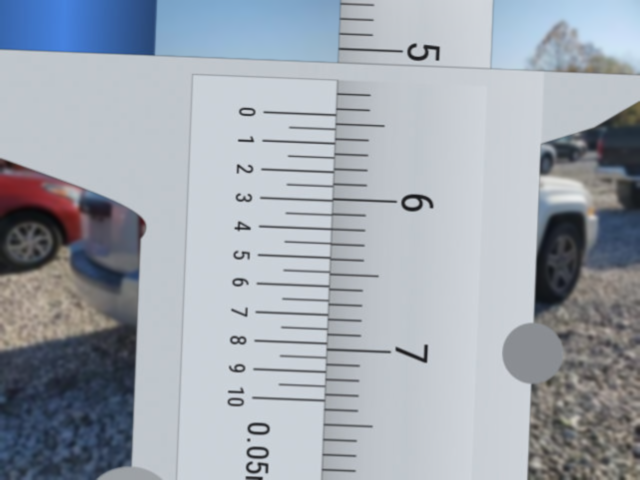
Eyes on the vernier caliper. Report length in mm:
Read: 54.4 mm
